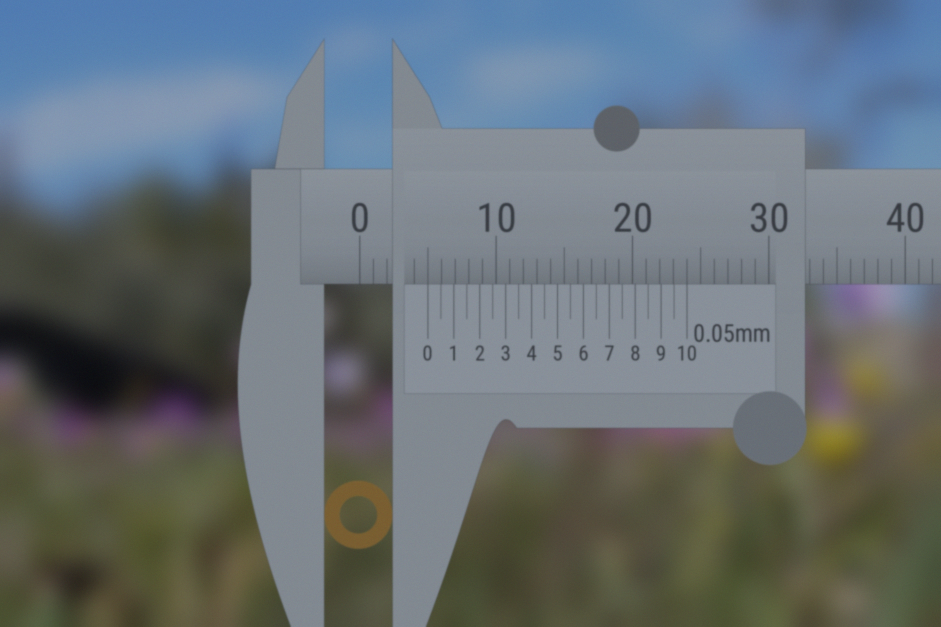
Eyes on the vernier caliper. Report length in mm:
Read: 5.0 mm
